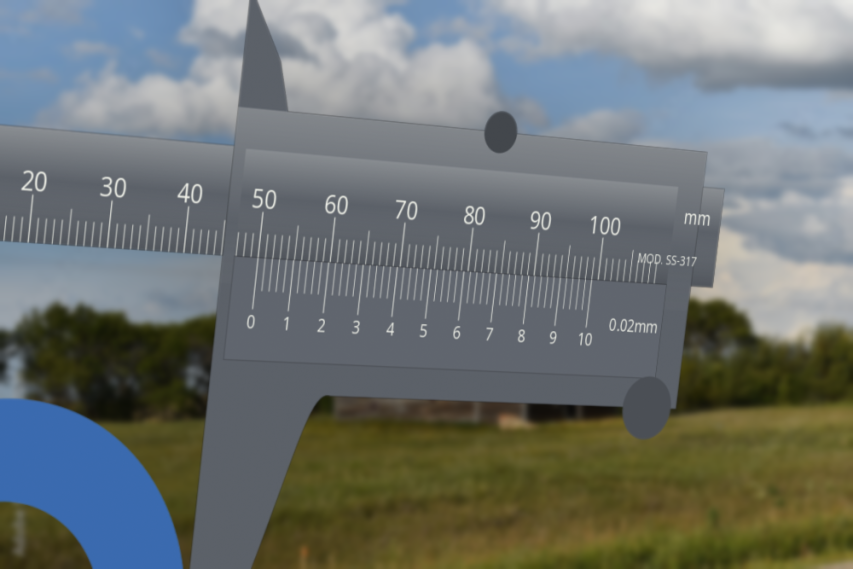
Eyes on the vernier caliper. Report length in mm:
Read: 50.0 mm
